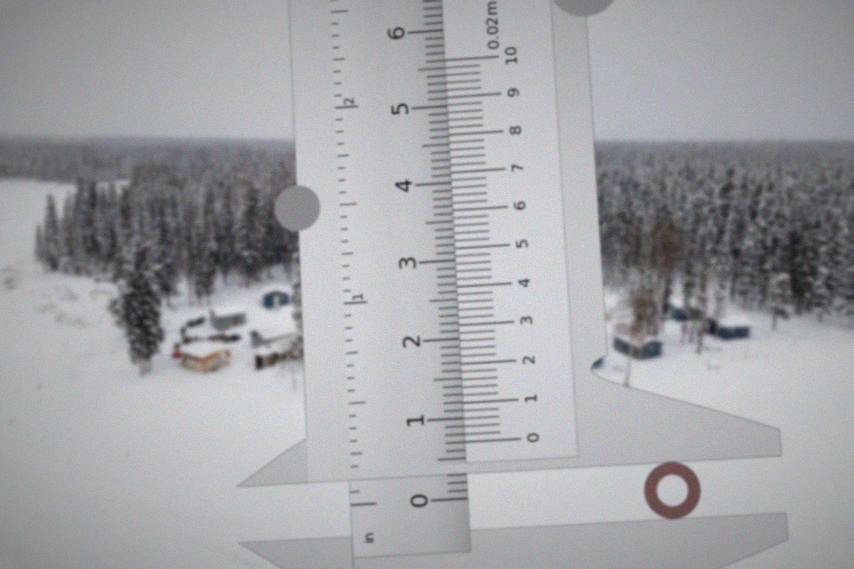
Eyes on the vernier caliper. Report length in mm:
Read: 7.0 mm
